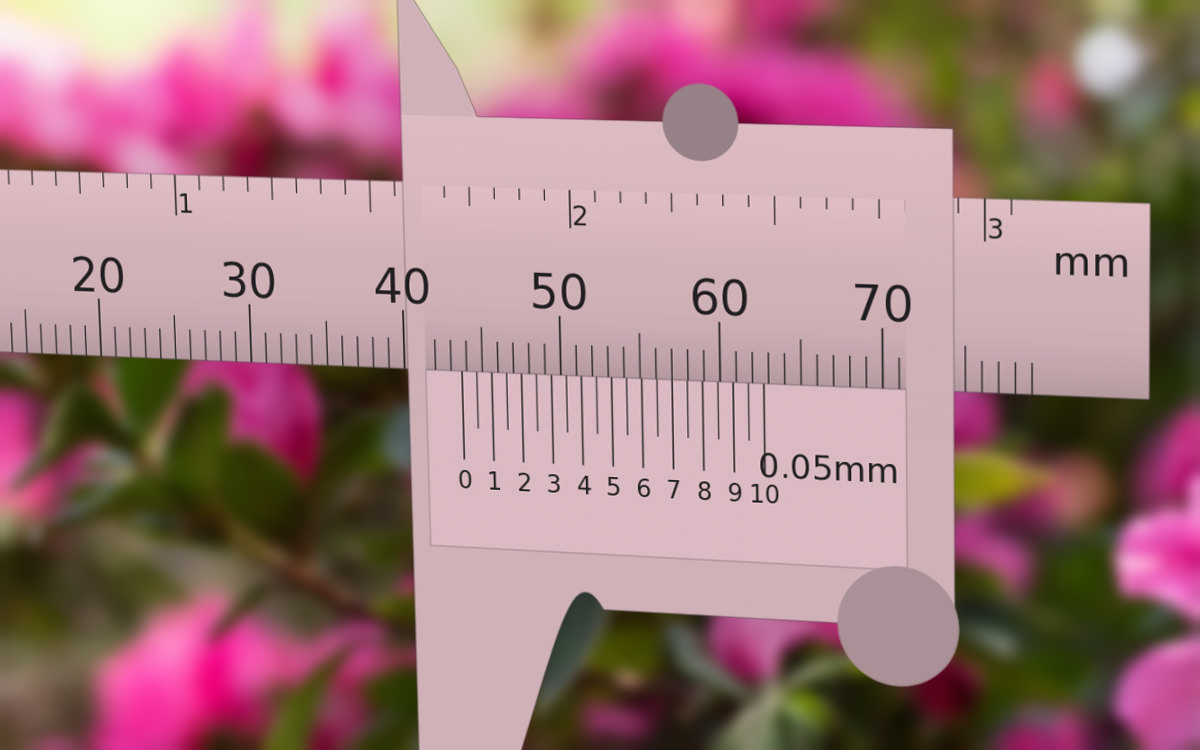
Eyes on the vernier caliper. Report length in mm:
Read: 43.7 mm
